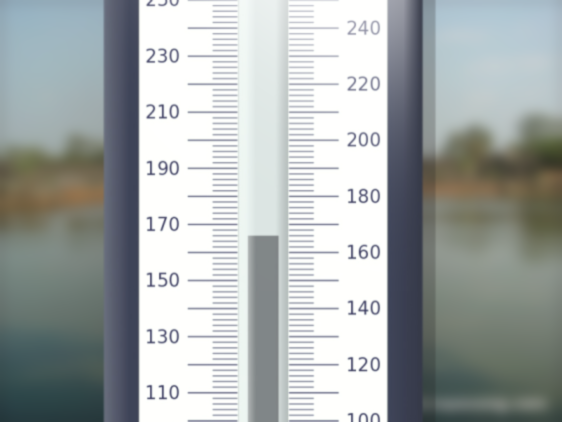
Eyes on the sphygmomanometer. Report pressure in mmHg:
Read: 166 mmHg
